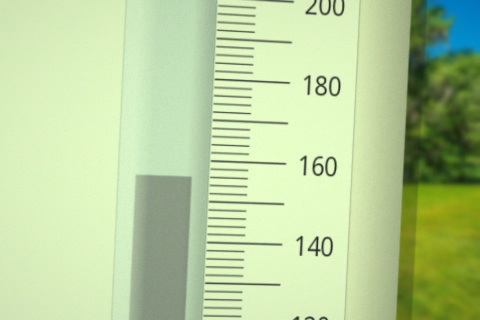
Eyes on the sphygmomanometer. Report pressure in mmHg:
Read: 156 mmHg
